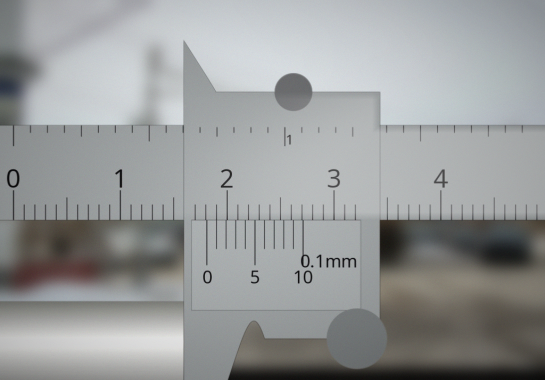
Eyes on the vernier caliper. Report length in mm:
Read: 18.1 mm
